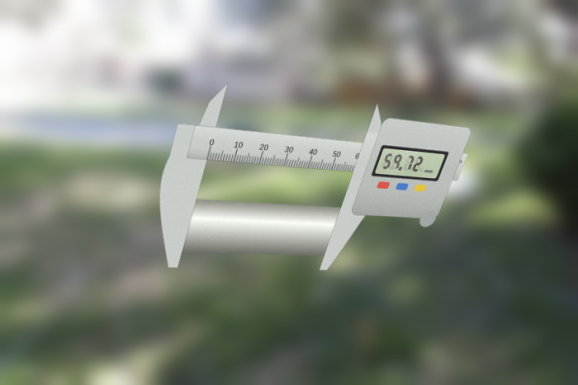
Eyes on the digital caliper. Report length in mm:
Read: 59.72 mm
